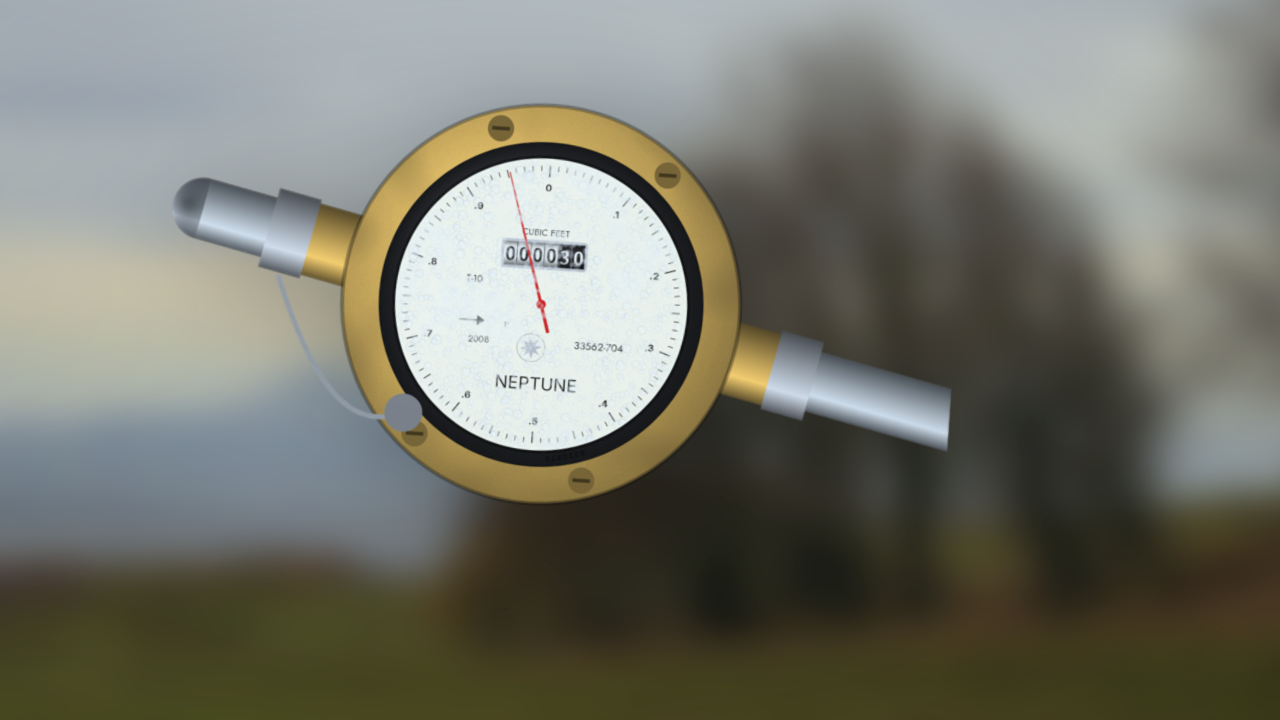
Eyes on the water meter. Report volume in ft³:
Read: 29.95 ft³
